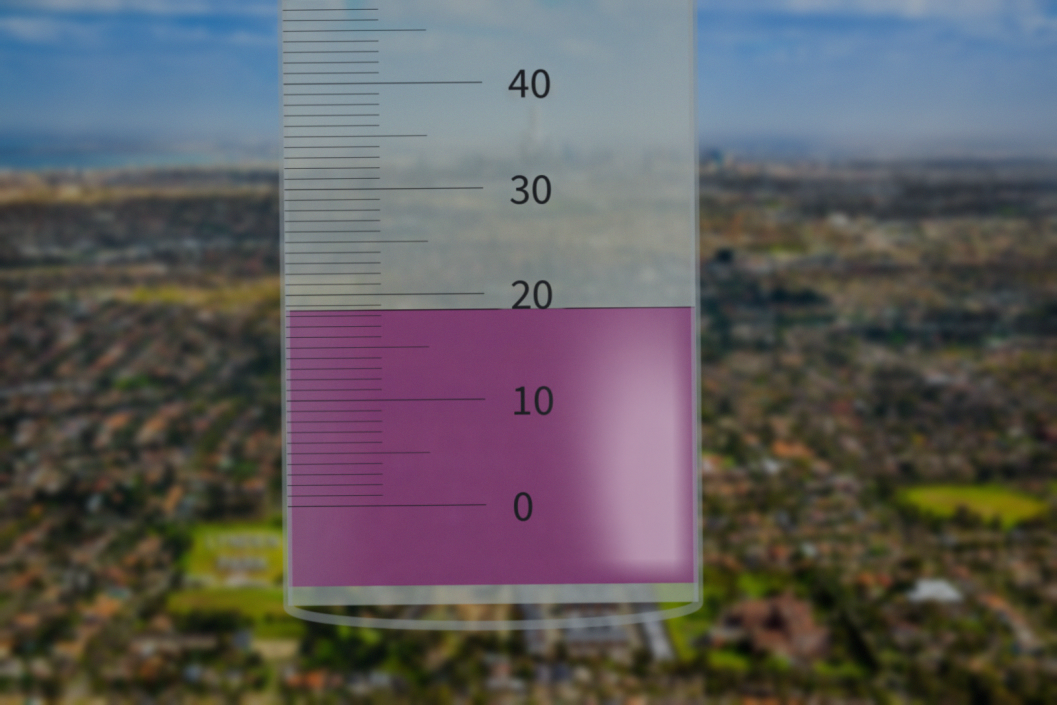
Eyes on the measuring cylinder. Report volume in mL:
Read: 18.5 mL
